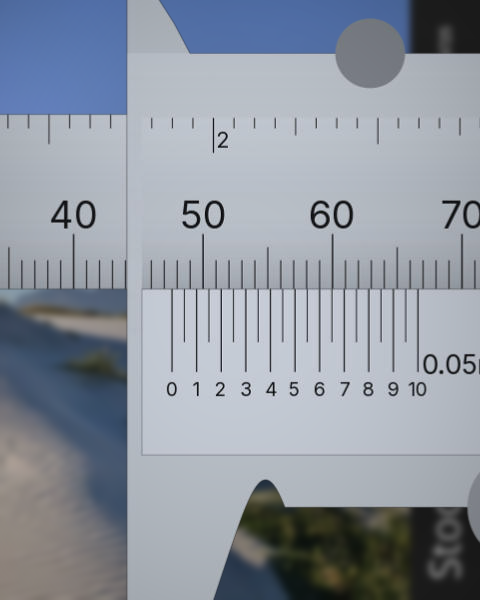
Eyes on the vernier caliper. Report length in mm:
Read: 47.6 mm
